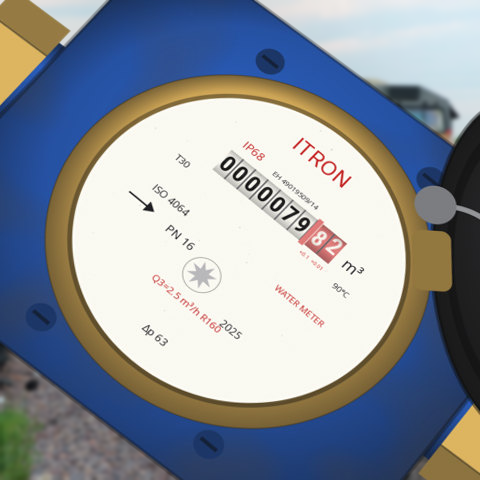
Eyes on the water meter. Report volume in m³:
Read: 79.82 m³
